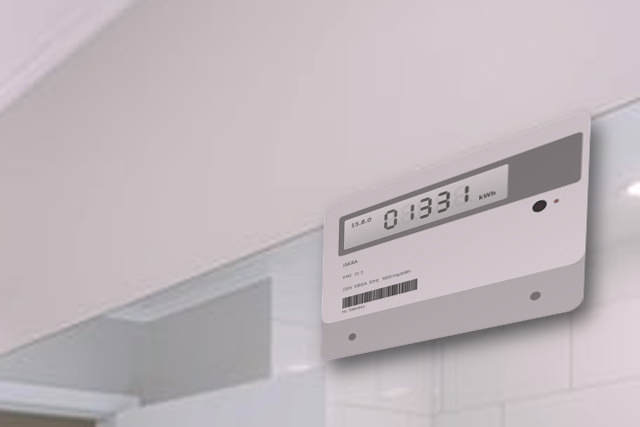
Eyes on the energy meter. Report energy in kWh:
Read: 1331 kWh
